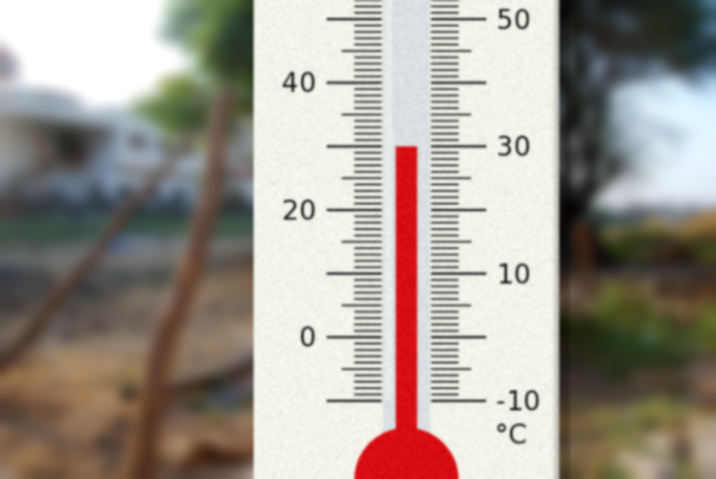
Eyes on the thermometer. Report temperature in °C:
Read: 30 °C
